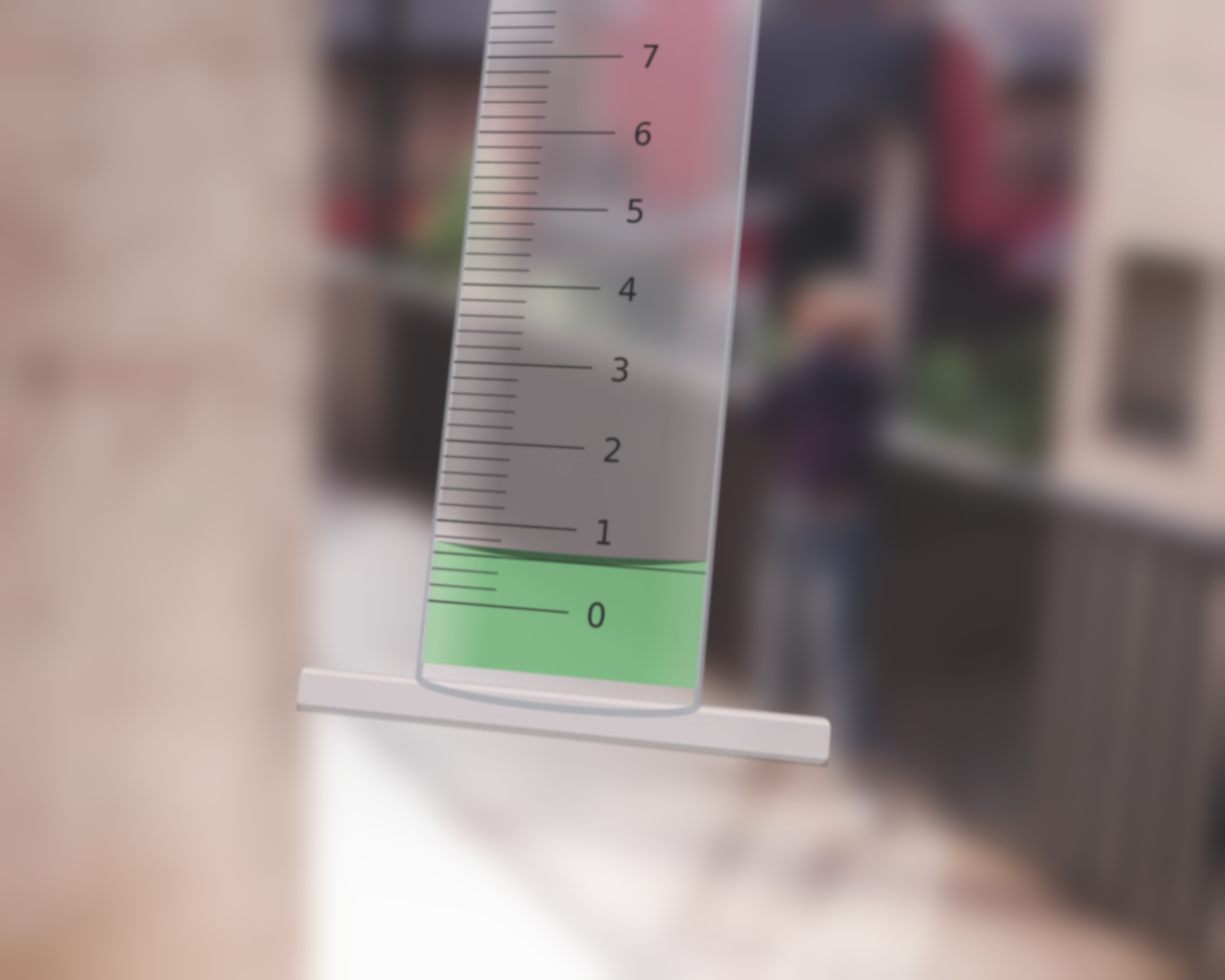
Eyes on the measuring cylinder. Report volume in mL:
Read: 0.6 mL
